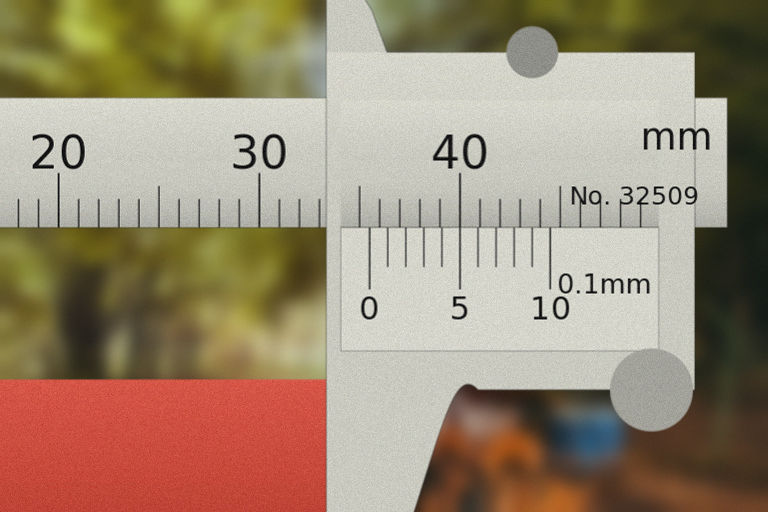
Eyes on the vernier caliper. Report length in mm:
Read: 35.5 mm
